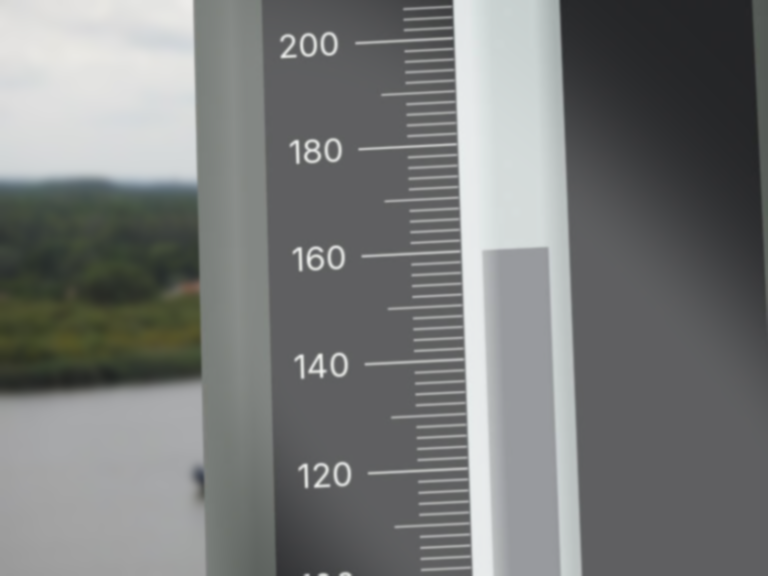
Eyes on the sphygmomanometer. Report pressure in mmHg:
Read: 160 mmHg
